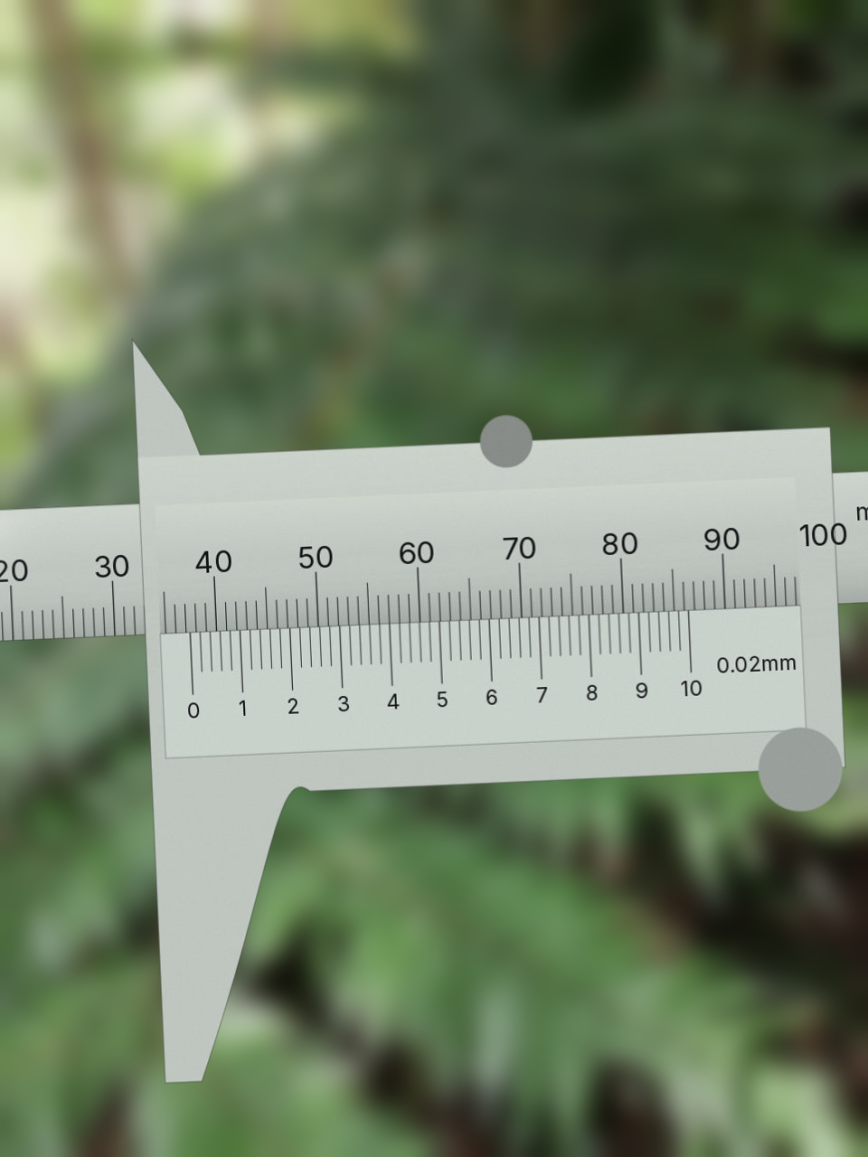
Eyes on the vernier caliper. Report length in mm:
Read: 37.4 mm
